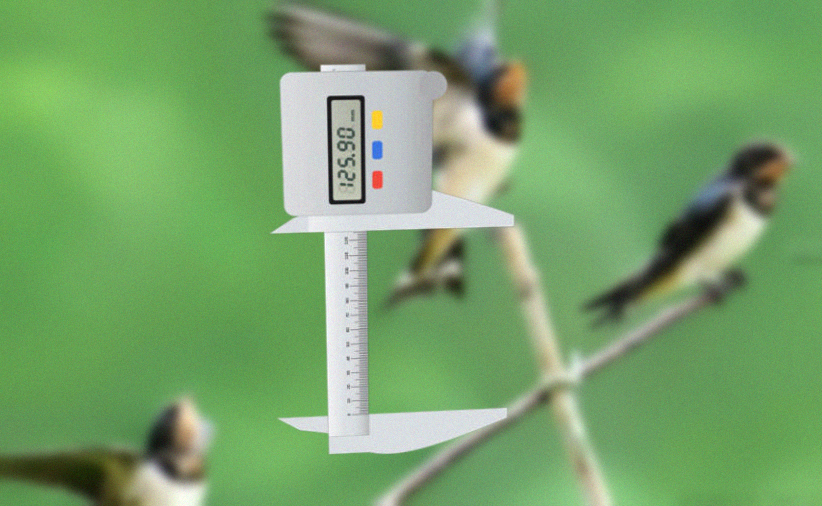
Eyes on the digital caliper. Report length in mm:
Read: 125.90 mm
